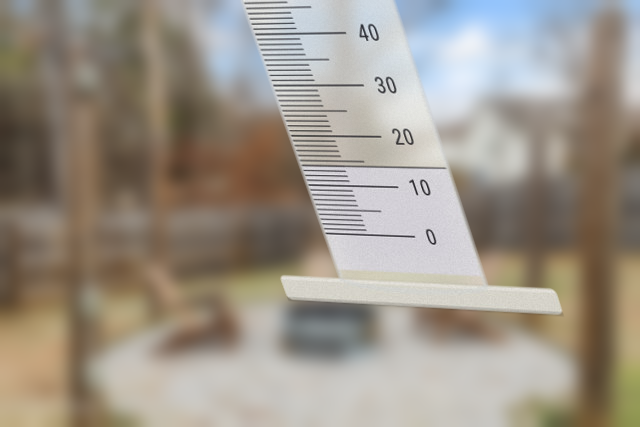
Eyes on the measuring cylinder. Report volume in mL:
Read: 14 mL
